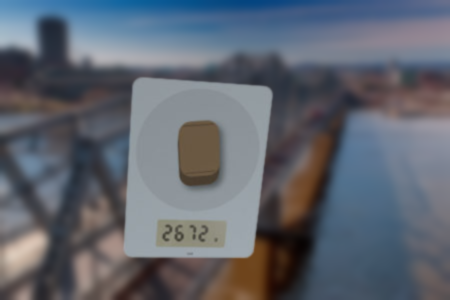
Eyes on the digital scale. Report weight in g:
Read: 2672 g
